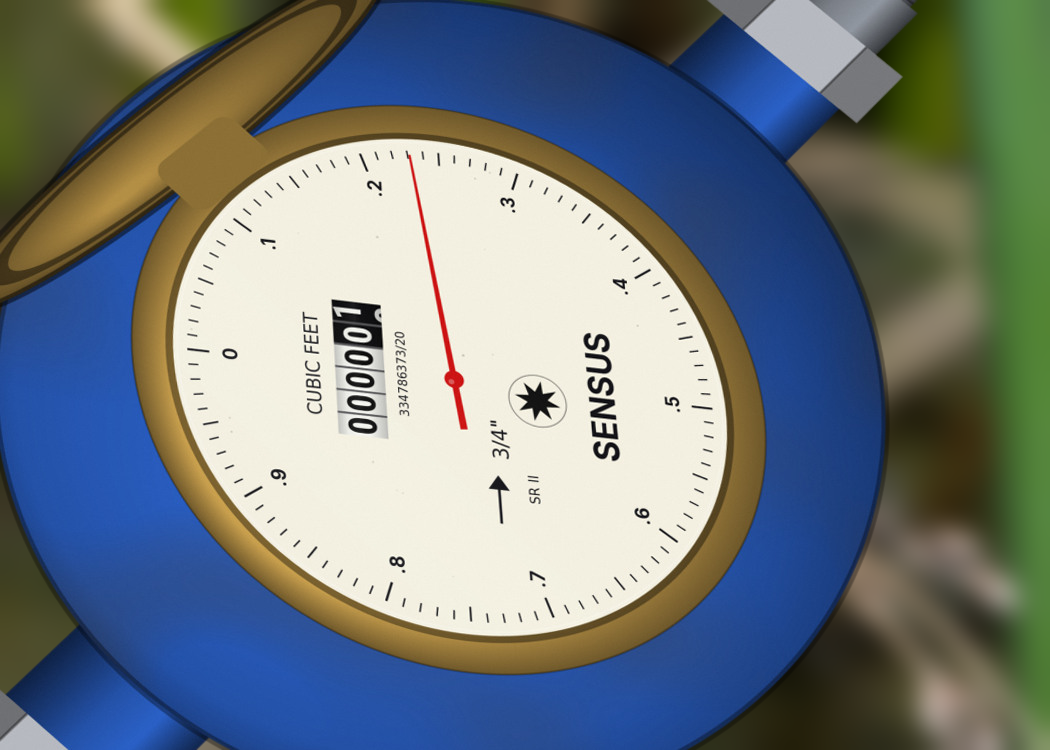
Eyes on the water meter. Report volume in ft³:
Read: 1.23 ft³
